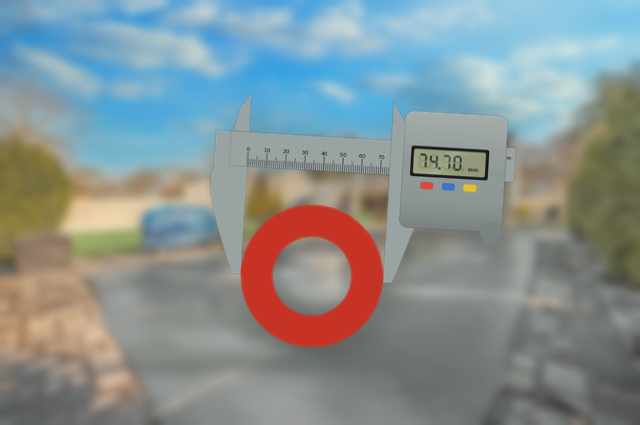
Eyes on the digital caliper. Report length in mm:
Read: 74.70 mm
